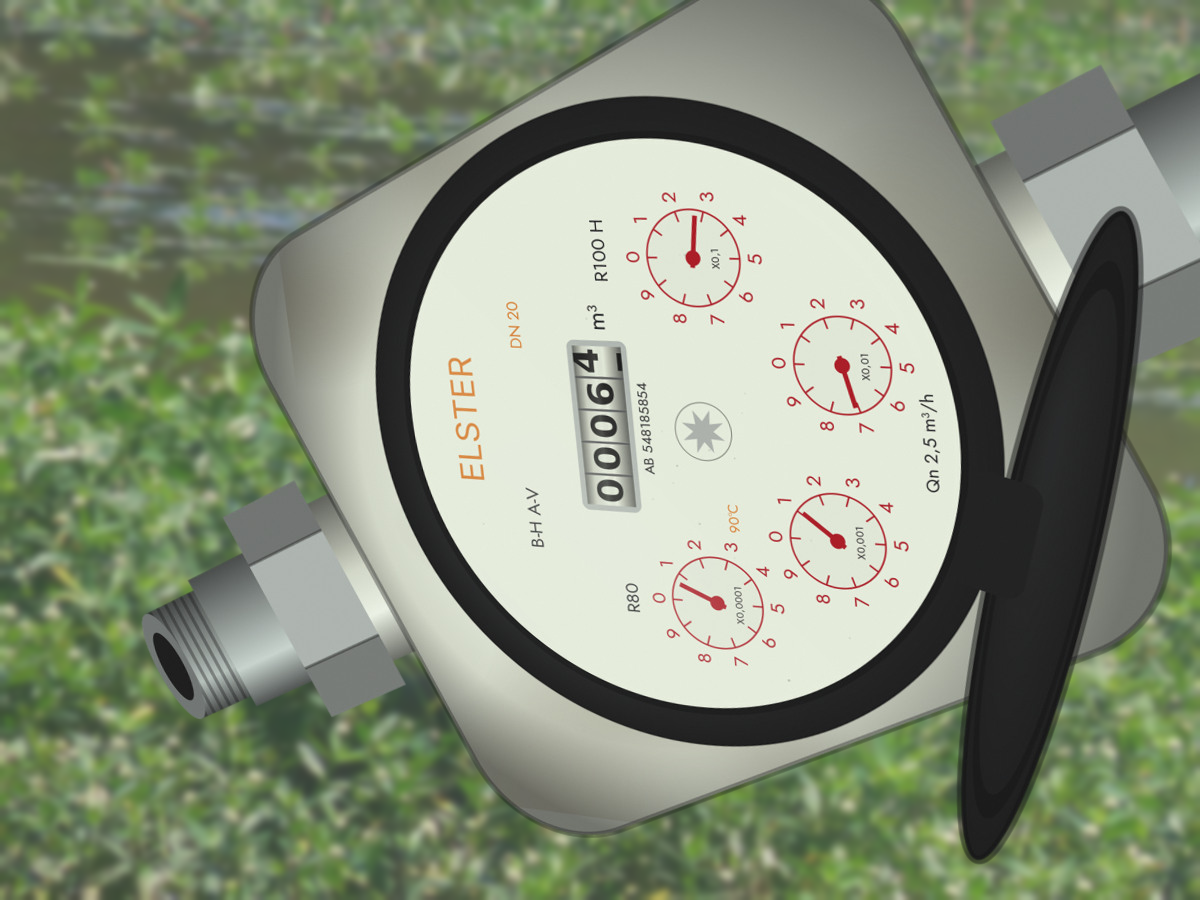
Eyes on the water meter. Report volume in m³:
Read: 64.2710 m³
